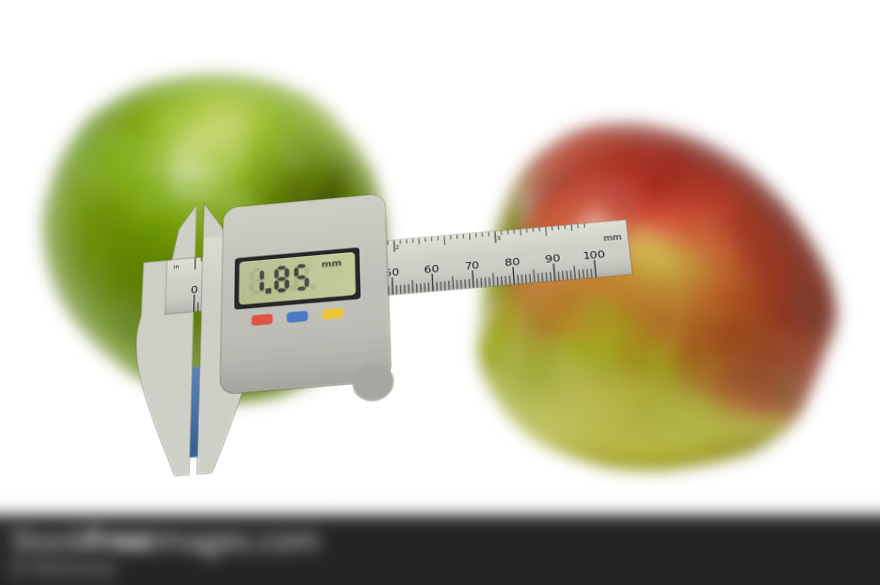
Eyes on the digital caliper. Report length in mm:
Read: 1.85 mm
